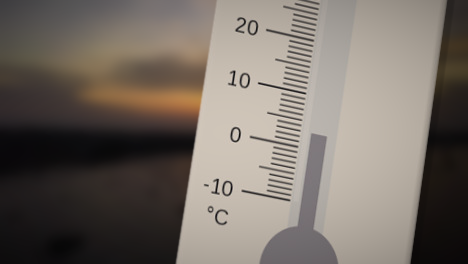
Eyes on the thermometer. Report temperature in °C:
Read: 3 °C
